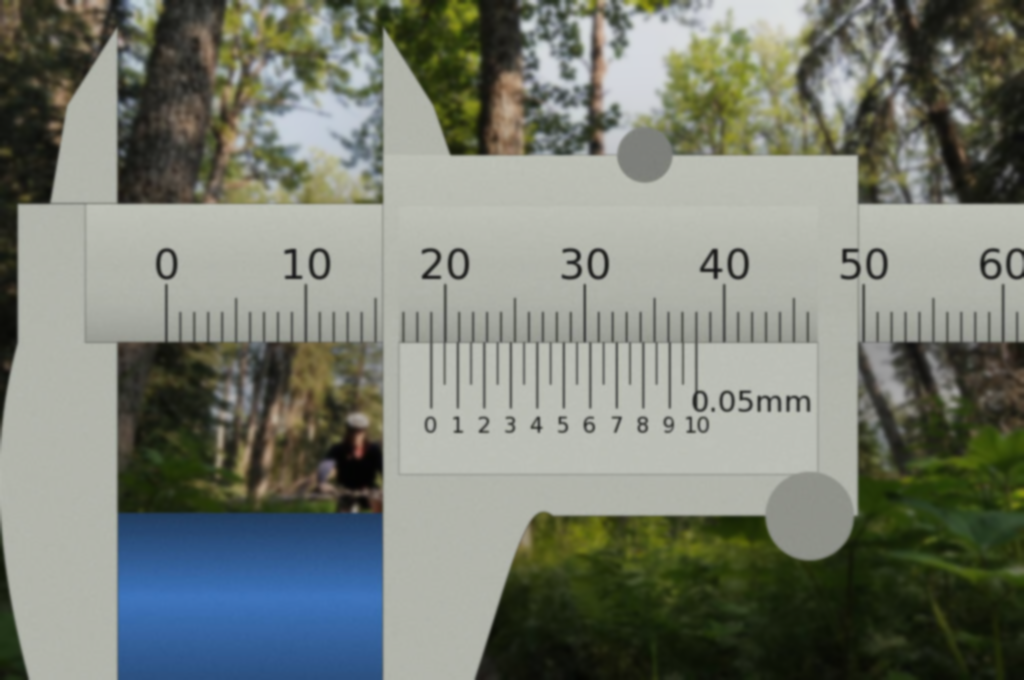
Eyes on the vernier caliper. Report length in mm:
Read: 19.0 mm
